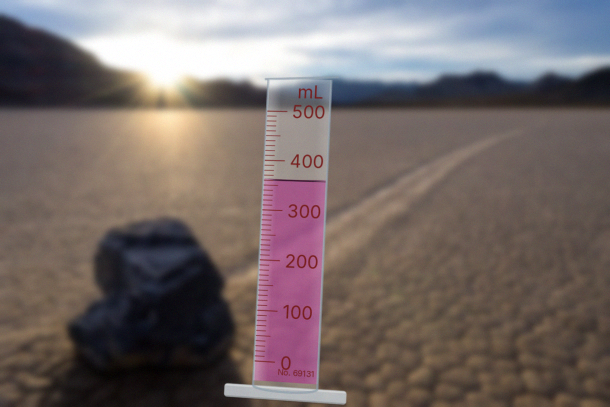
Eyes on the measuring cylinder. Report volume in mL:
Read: 360 mL
